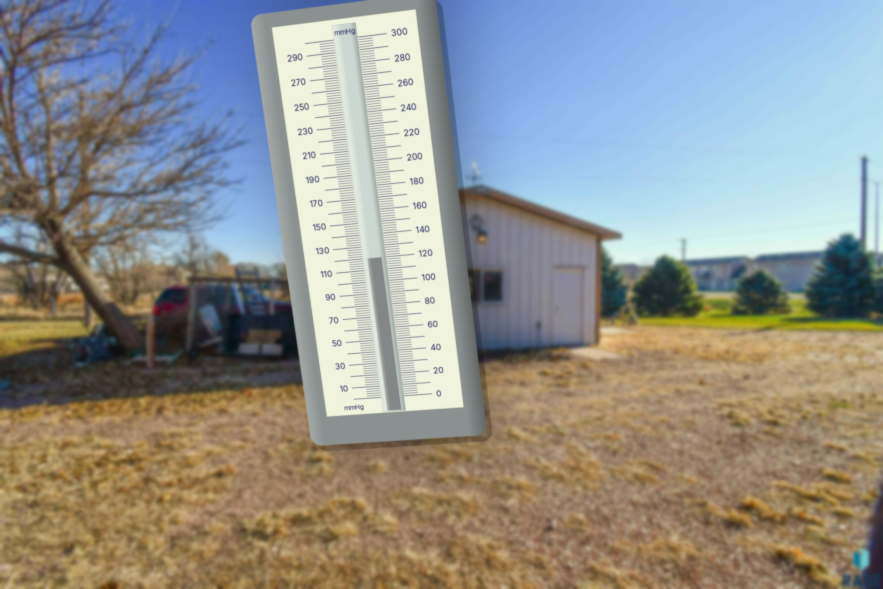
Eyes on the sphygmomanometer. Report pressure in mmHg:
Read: 120 mmHg
